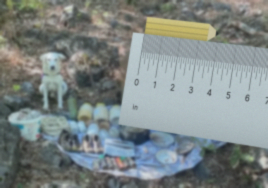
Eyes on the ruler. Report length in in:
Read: 4 in
